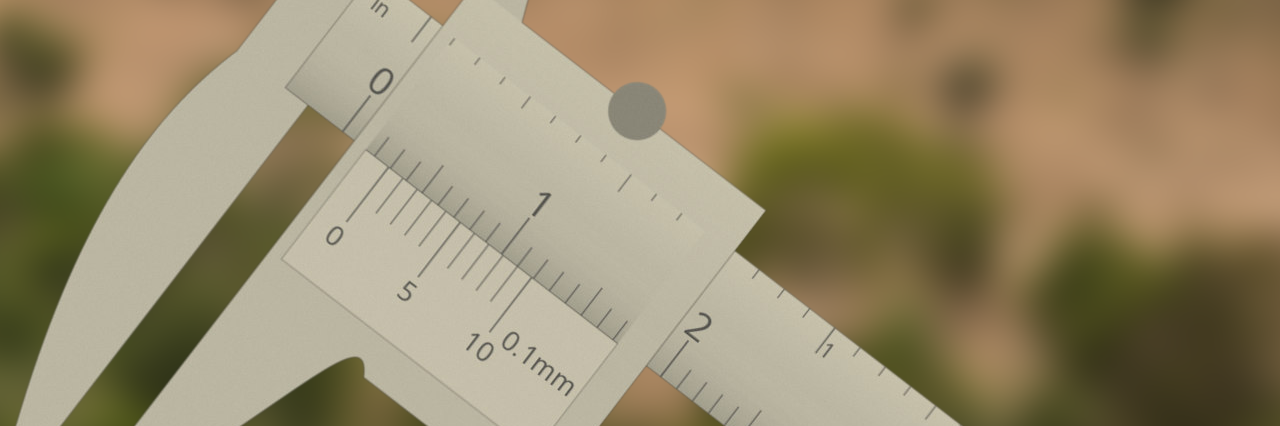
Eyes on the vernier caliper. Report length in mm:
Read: 2.9 mm
